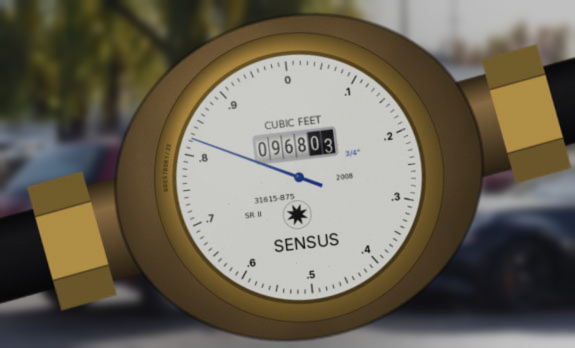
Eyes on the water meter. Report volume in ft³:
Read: 96802.82 ft³
